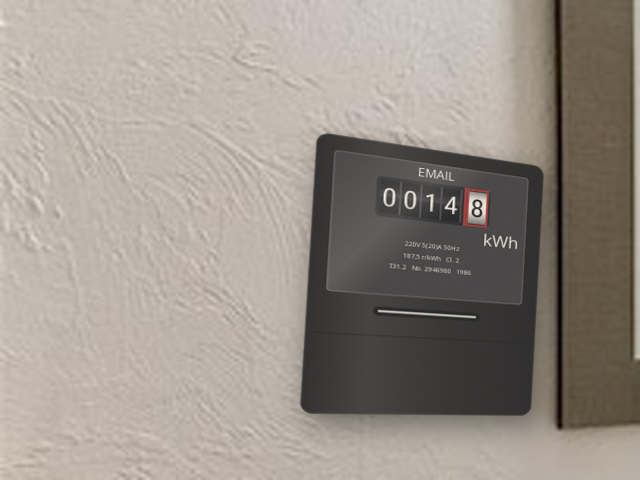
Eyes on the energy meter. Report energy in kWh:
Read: 14.8 kWh
